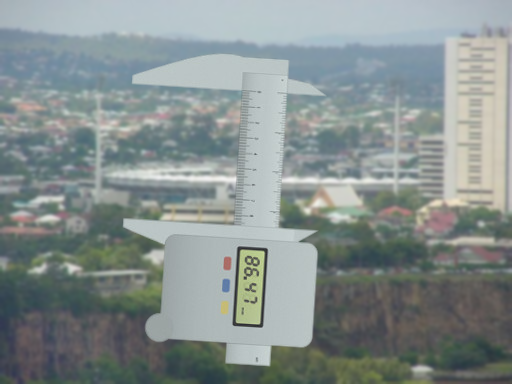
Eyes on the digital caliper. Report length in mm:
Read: 86.47 mm
